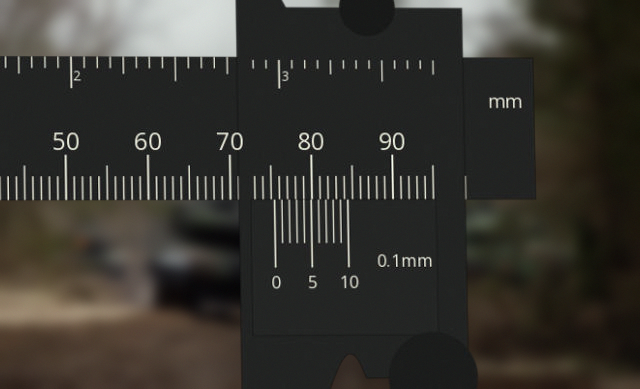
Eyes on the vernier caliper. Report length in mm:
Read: 75.4 mm
